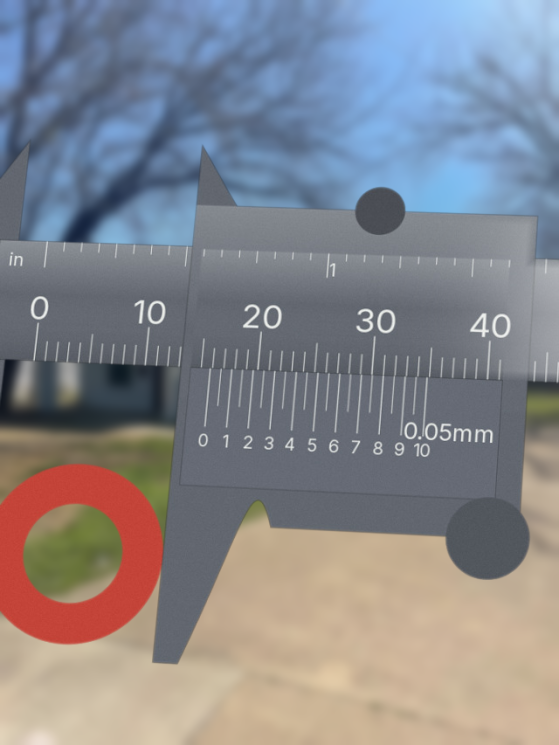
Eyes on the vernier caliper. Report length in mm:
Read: 15.8 mm
